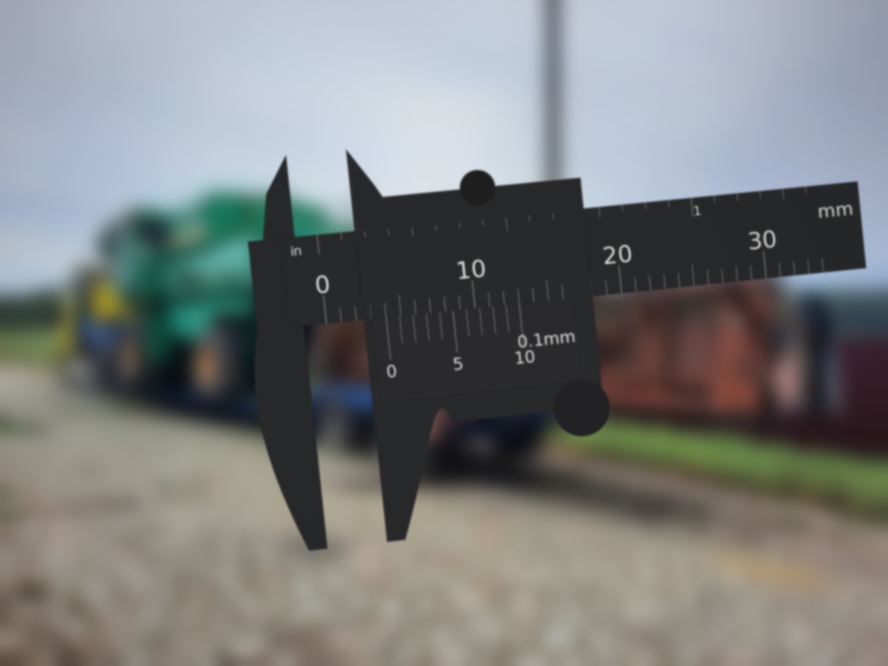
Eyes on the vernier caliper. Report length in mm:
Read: 4.0 mm
